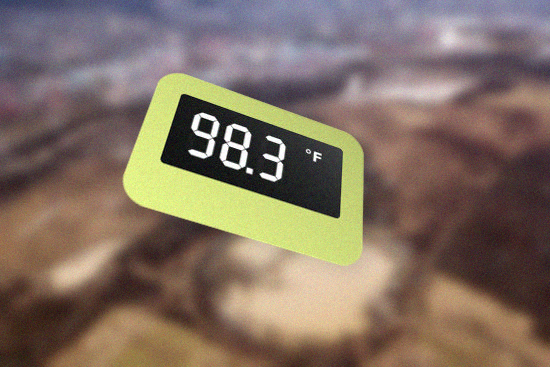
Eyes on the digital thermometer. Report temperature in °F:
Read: 98.3 °F
